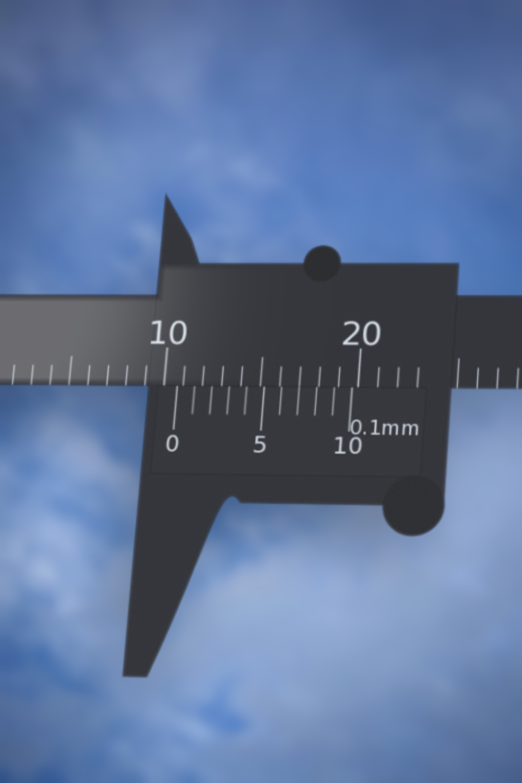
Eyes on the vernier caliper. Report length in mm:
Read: 10.7 mm
